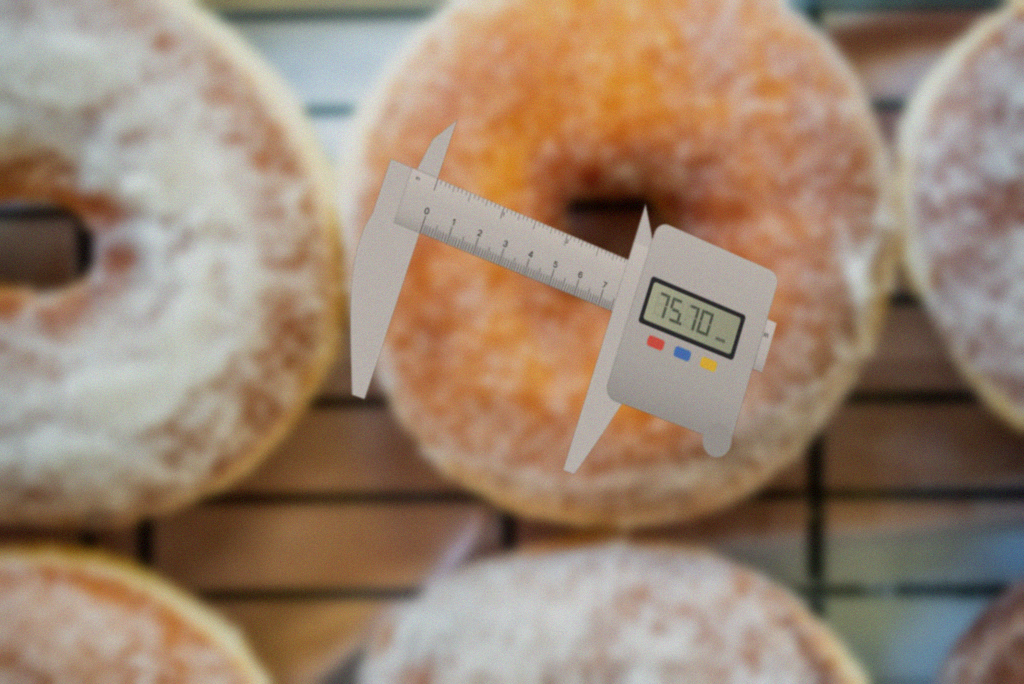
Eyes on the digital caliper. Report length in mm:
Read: 75.70 mm
